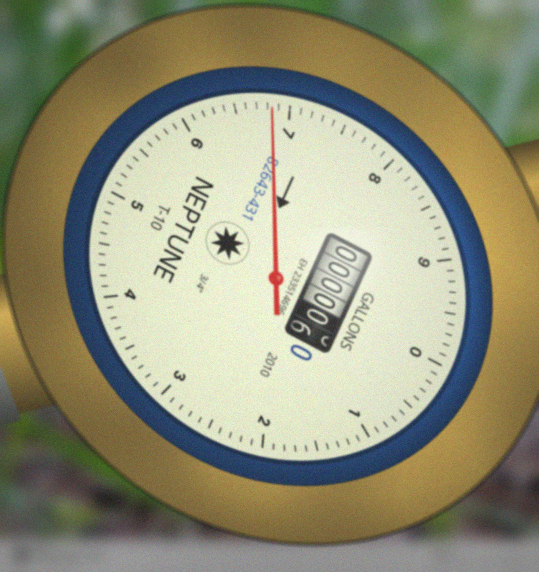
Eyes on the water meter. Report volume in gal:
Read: 56.8 gal
